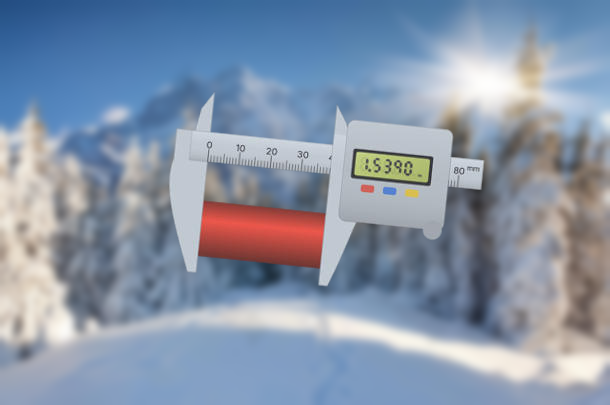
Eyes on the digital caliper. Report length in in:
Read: 1.5390 in
